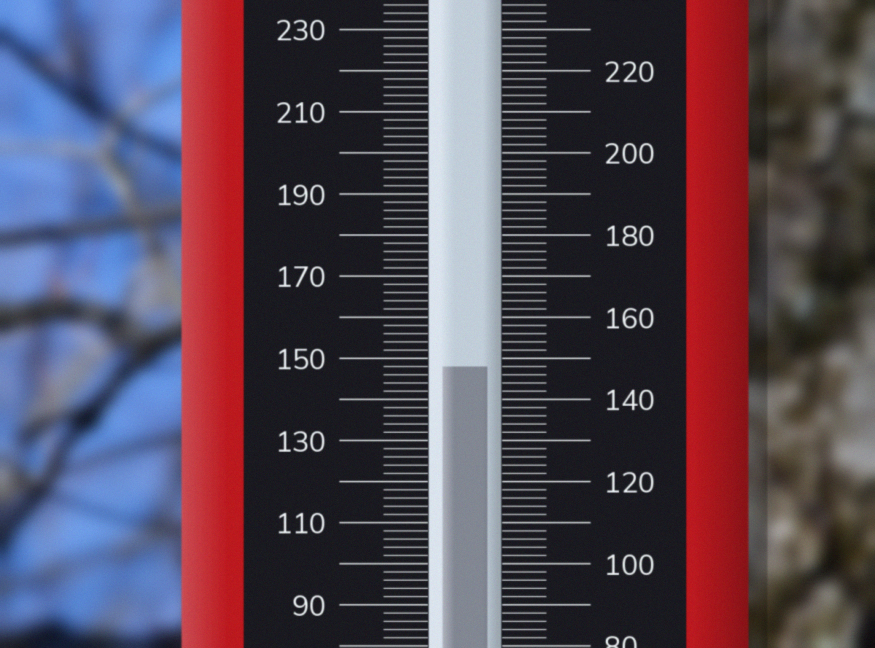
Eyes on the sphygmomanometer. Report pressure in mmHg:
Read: 148 mmHg
